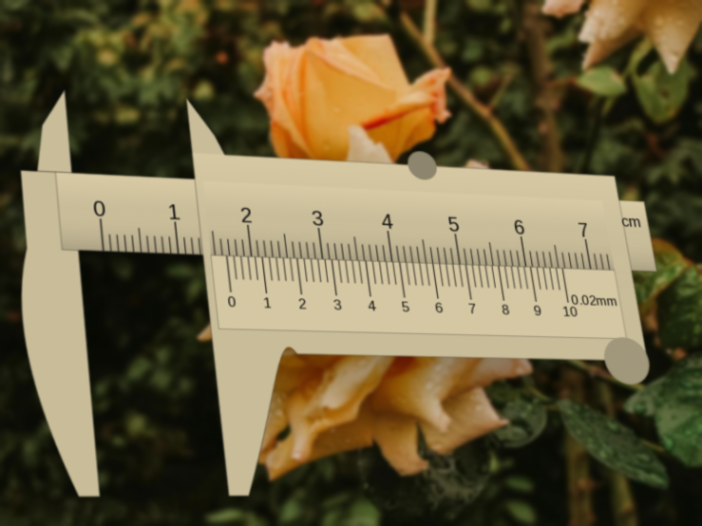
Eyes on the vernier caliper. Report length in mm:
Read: 16.6 mm
